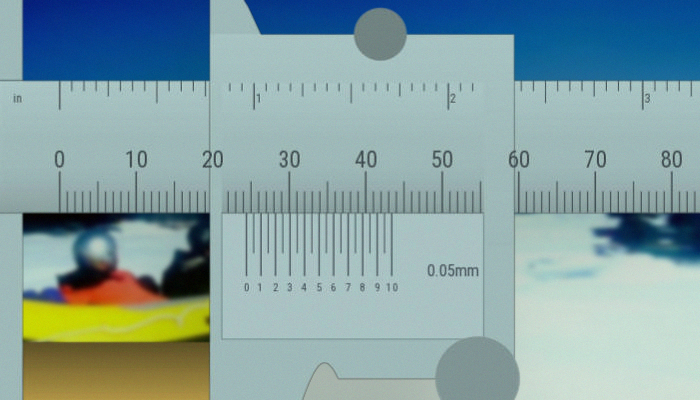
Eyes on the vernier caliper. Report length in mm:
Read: 24.4 mm
